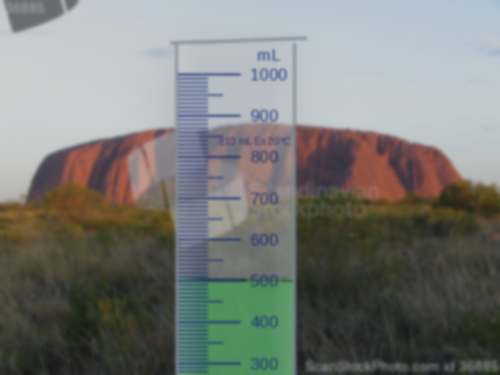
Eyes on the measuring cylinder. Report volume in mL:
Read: 500 mL
